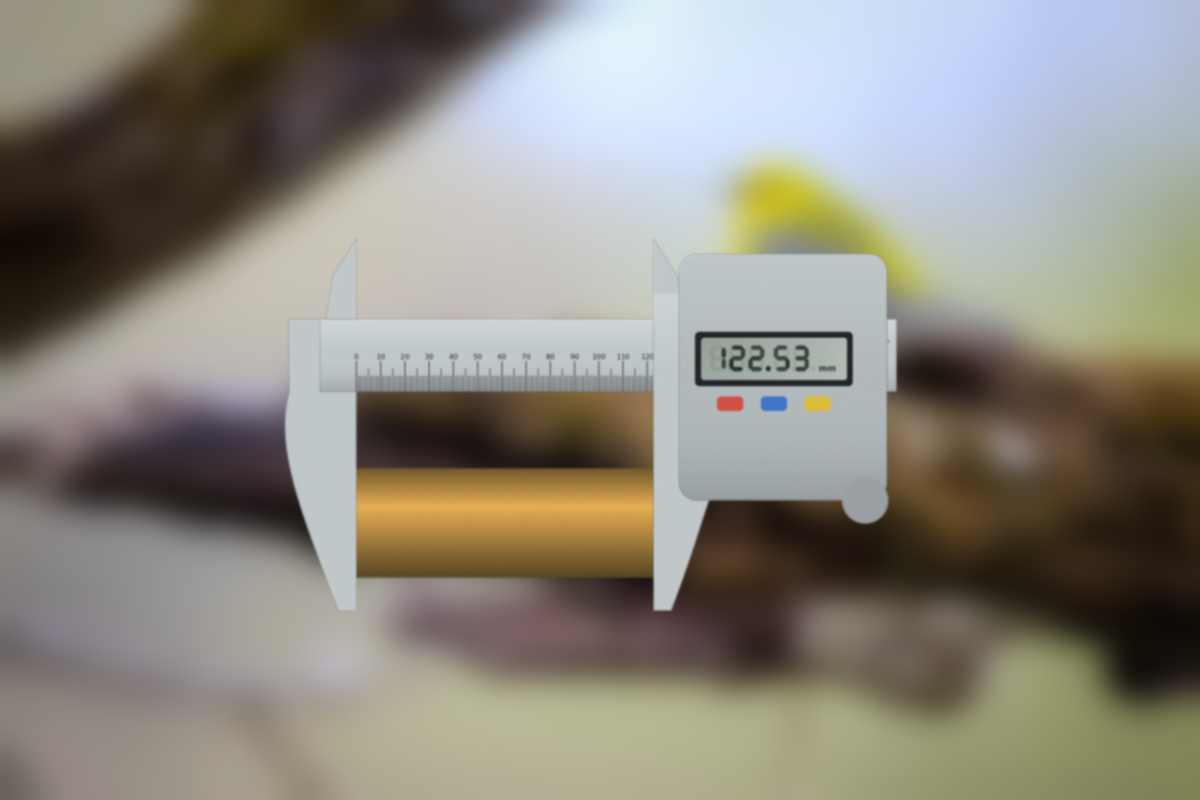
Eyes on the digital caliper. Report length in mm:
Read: 122.53 mm
